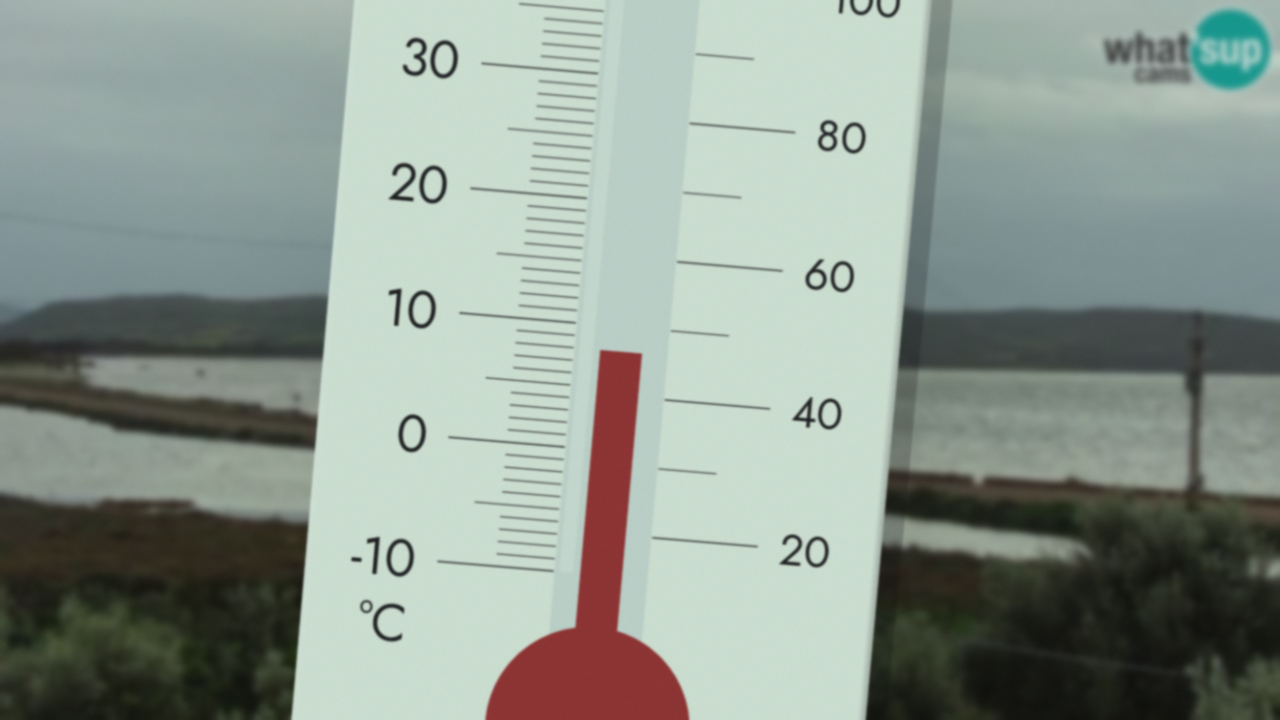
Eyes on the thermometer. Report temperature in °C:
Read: 8 °C
